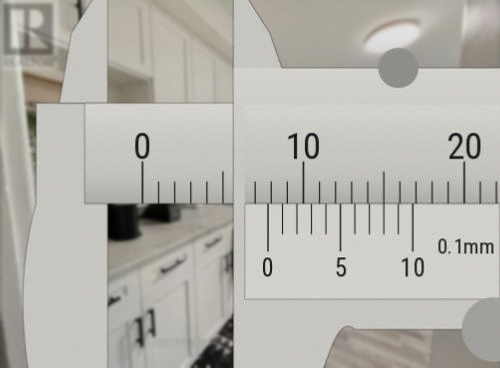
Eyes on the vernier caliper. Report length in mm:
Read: 7.8 mm
